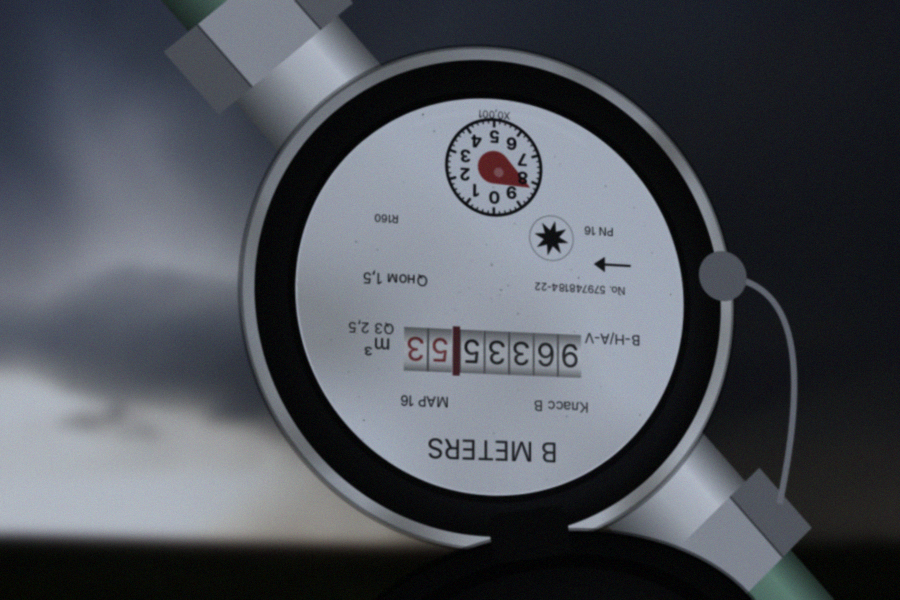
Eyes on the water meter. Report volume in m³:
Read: 96335.538 m³
